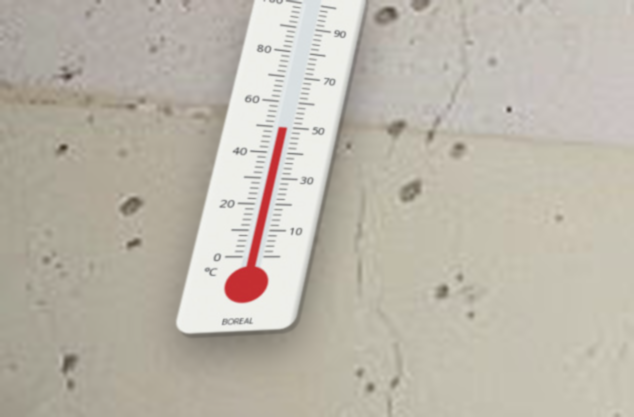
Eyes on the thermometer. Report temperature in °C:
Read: 50 °C
